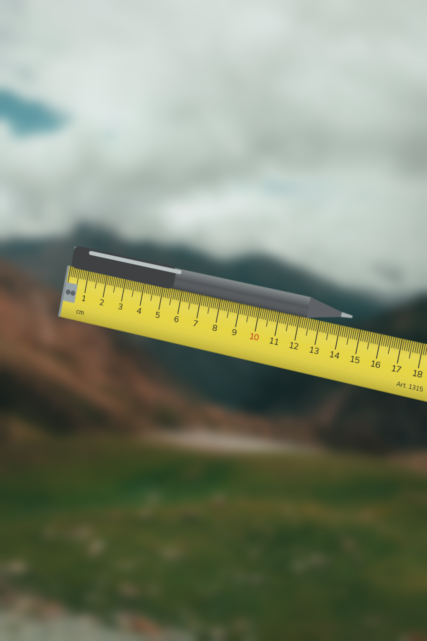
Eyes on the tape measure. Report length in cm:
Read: 14.5 cm
